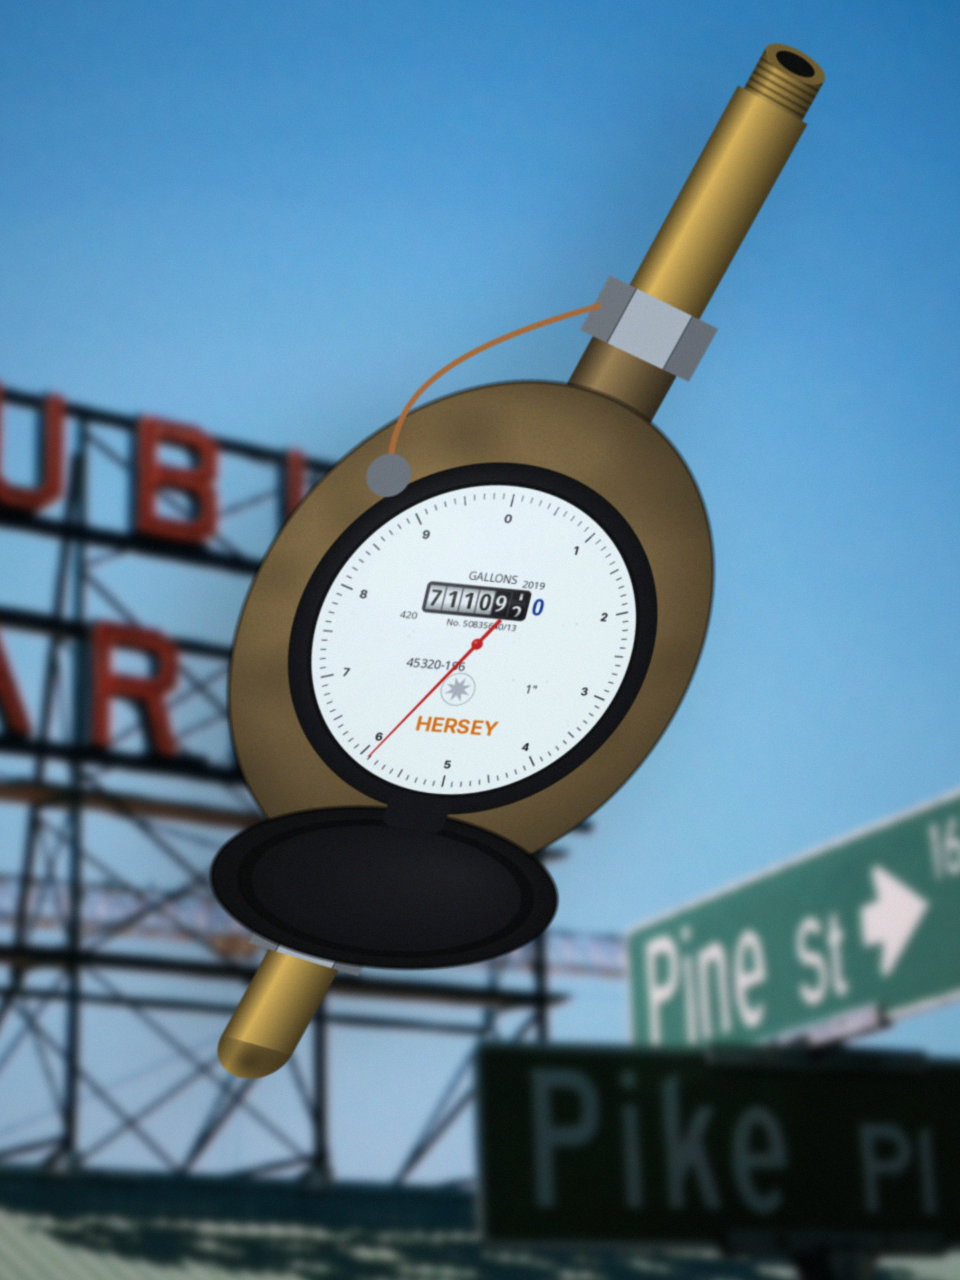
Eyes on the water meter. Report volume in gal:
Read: 7110915.9 gal
